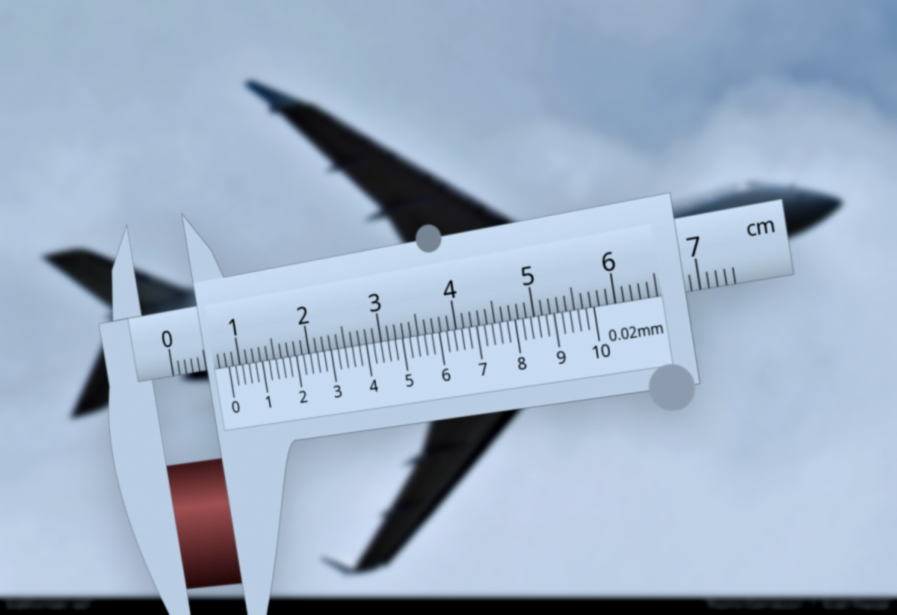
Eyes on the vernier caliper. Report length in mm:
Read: 8.4 mm
